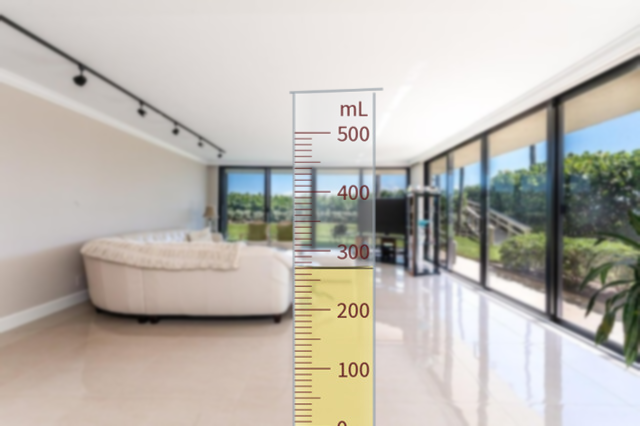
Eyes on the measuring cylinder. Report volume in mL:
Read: 270 mL
